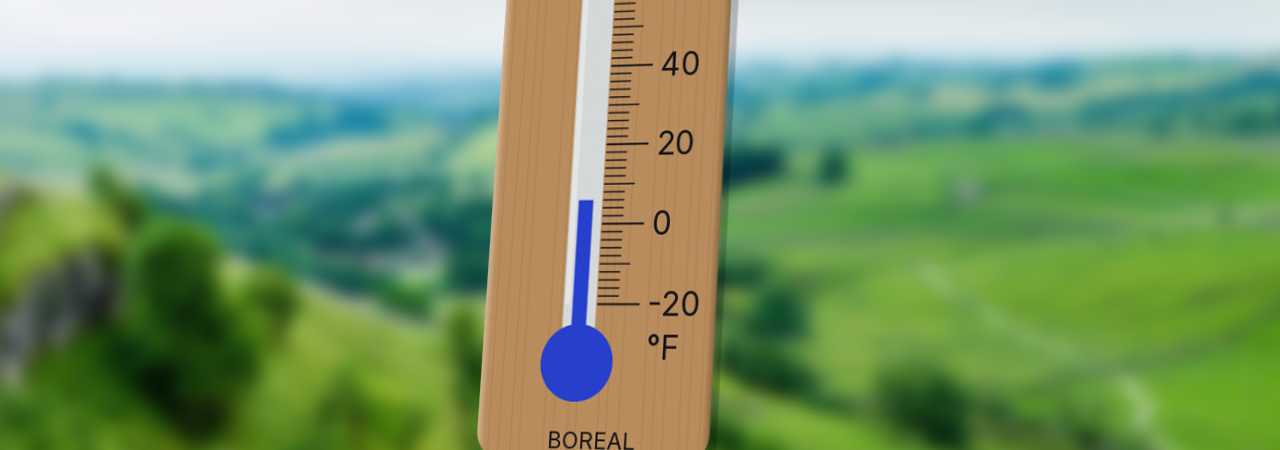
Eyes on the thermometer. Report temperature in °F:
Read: 6 °F
